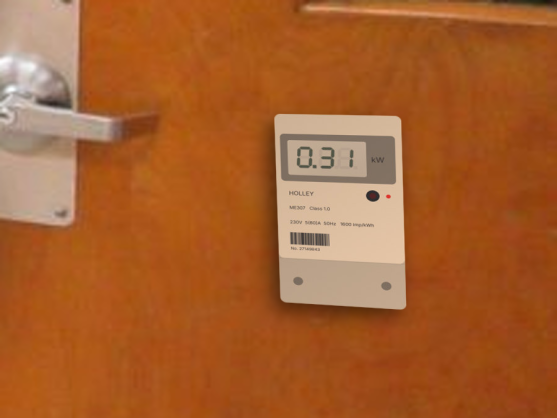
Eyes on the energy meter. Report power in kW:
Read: 0.31 kW
